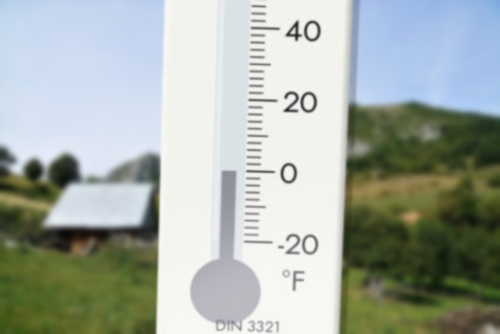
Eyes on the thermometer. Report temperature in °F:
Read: 0 °F
